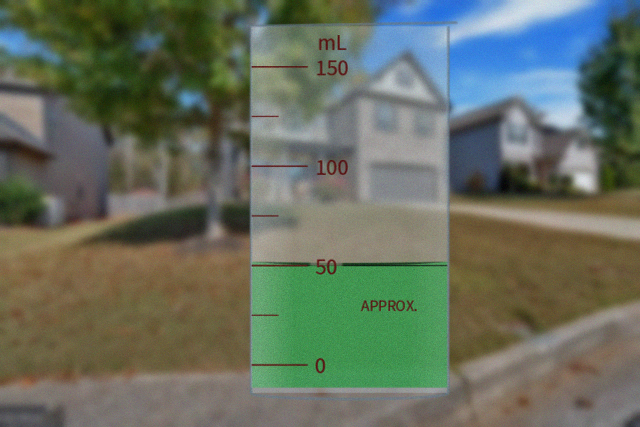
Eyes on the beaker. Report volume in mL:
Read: 50 mL
